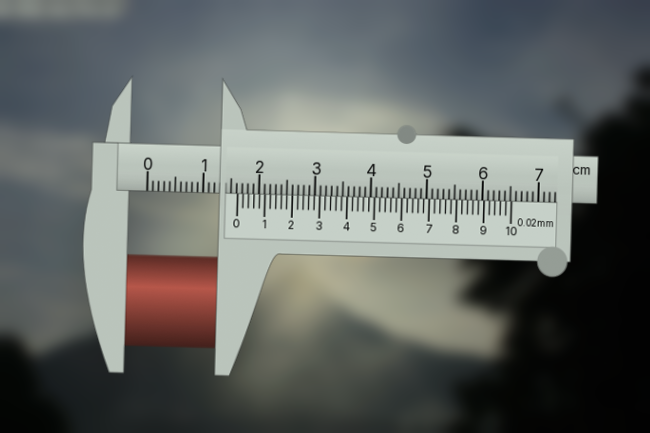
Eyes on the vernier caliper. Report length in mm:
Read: 16.2 mm
